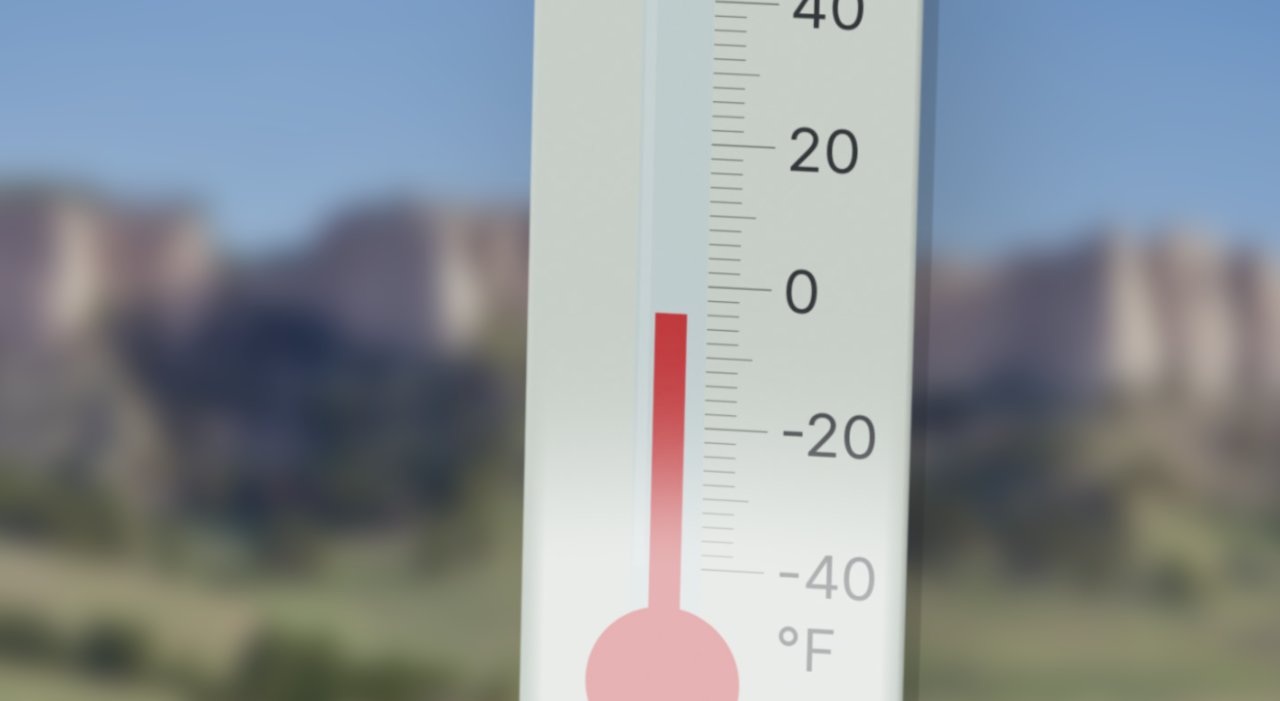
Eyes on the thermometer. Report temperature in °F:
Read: -4 °F
